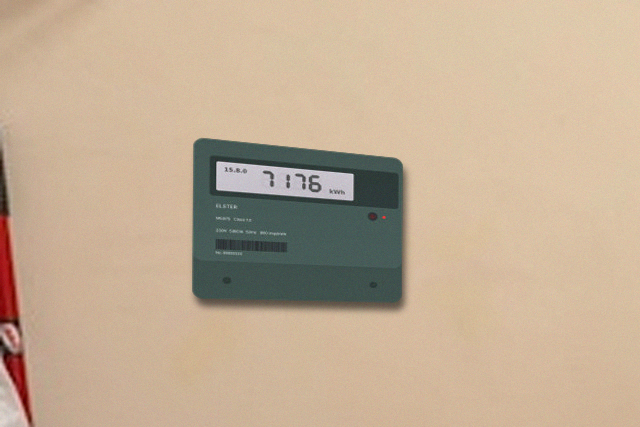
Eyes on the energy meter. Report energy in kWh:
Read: 7176 kWh
